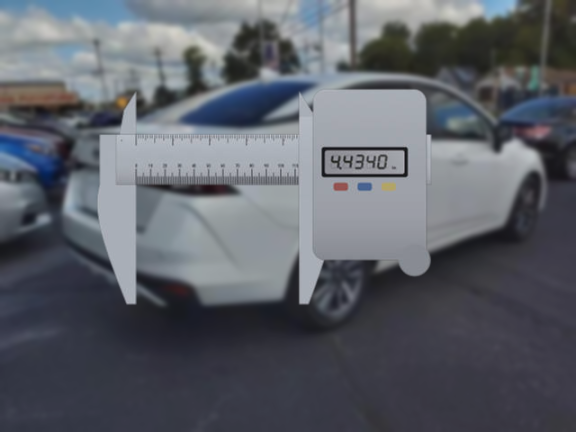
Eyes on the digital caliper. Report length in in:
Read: 4.4340 in
